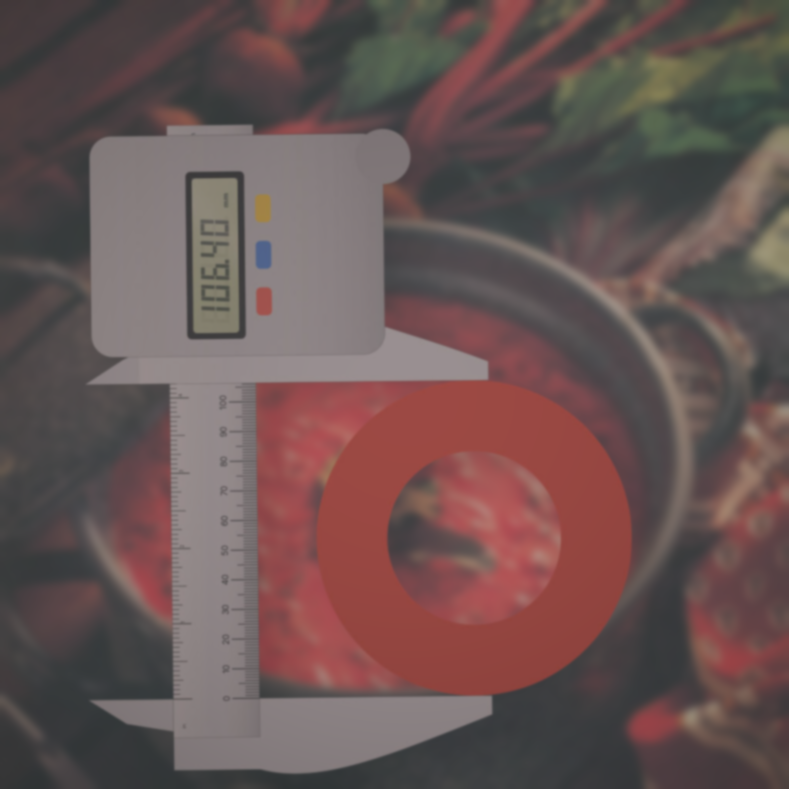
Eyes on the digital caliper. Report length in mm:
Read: 106.40 mm
